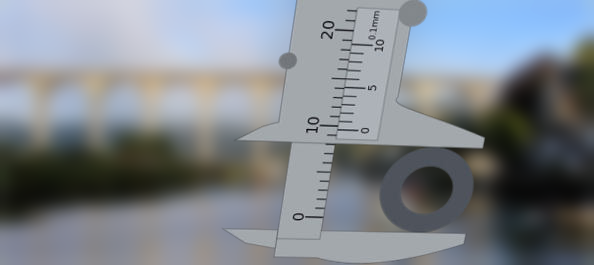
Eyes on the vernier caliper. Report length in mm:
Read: 9.6 mm
